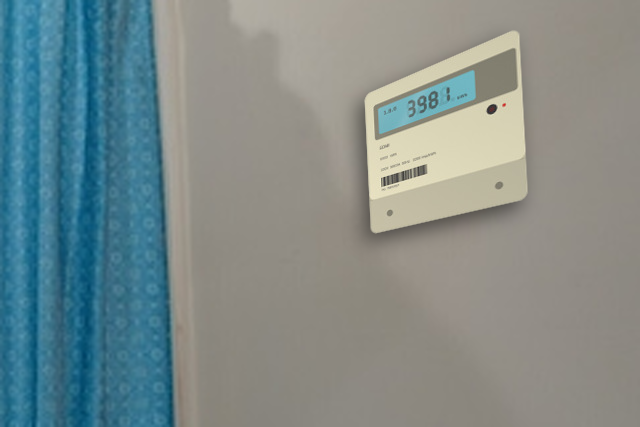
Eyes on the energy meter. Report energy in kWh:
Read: 3981 kWh
